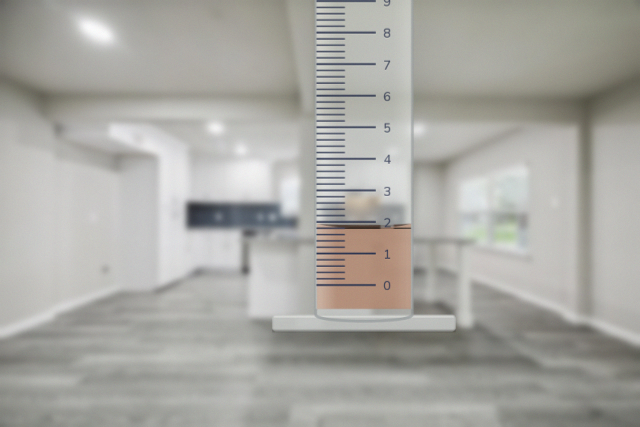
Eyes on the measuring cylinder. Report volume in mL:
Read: 1.8 mL
